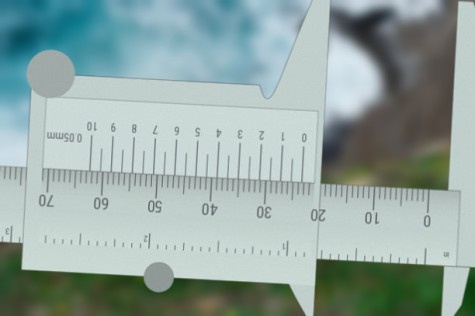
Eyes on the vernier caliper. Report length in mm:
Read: 23.4 mm
